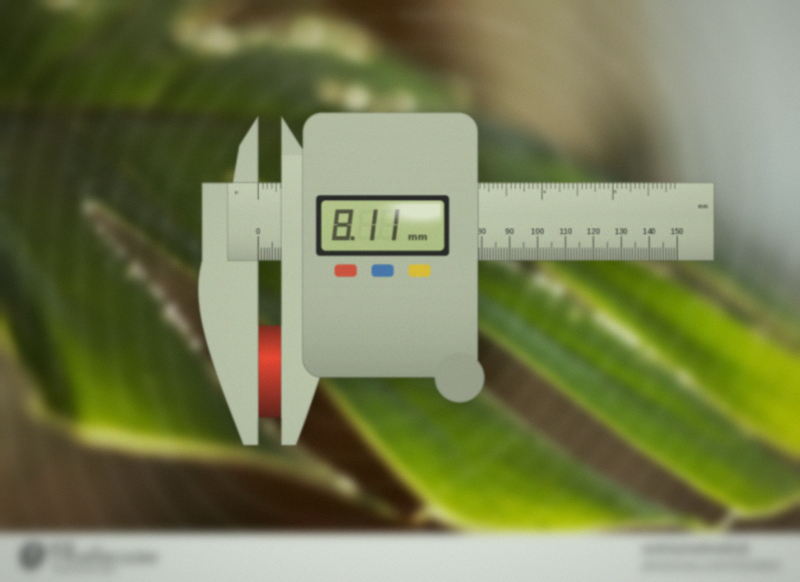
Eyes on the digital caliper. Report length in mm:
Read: 8.11 mm
